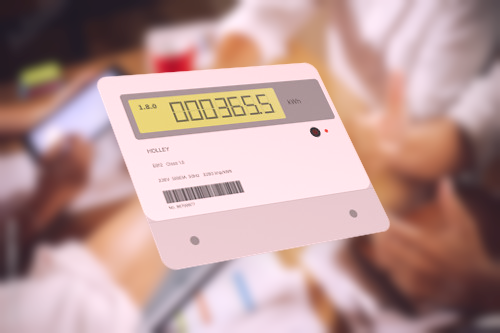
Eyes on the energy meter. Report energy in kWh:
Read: 365.5 kWh
